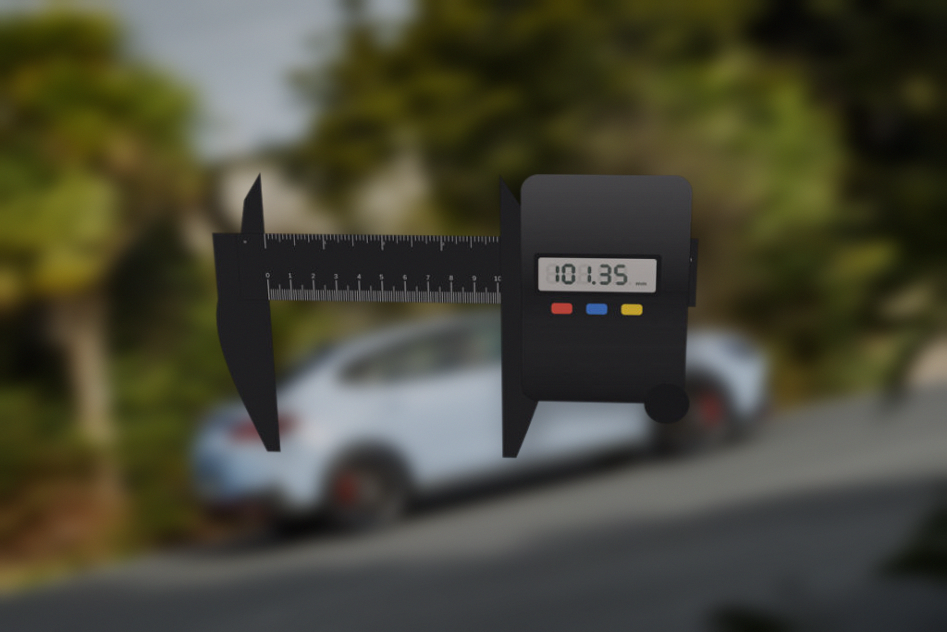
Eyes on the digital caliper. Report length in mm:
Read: 101.35 mm
